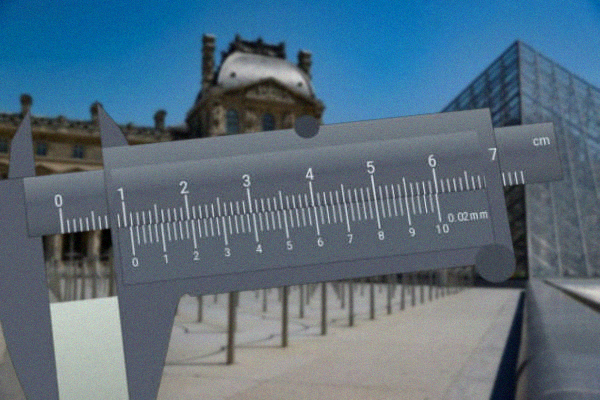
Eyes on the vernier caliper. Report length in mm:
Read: 10.8 mm
